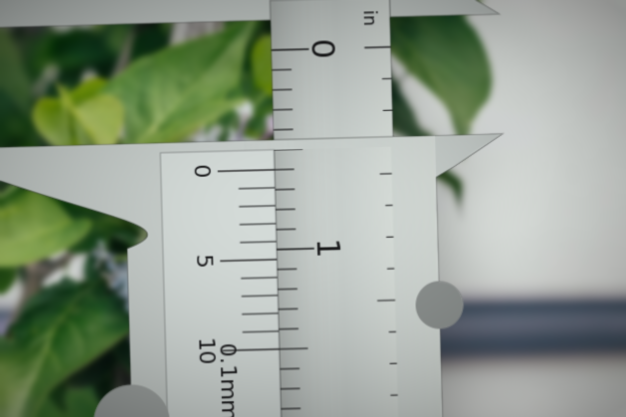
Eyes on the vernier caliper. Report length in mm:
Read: 6.0 mm
